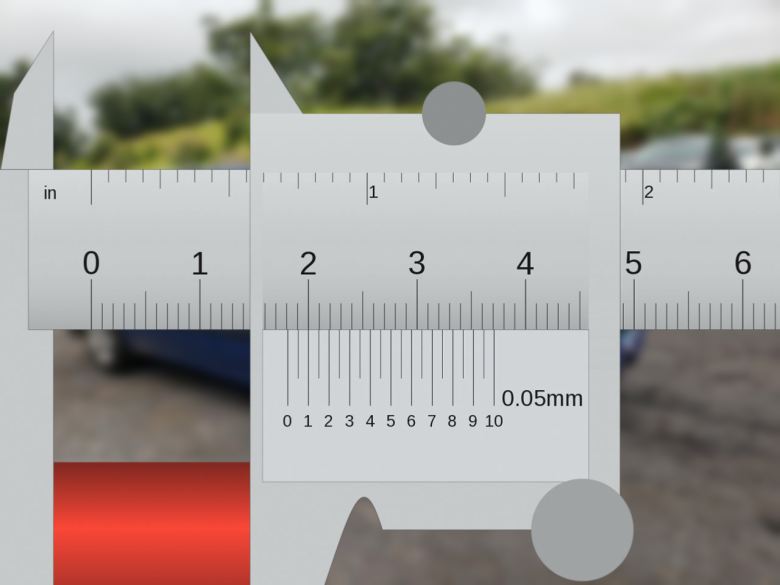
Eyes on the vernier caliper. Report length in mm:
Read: 18.1 mm
